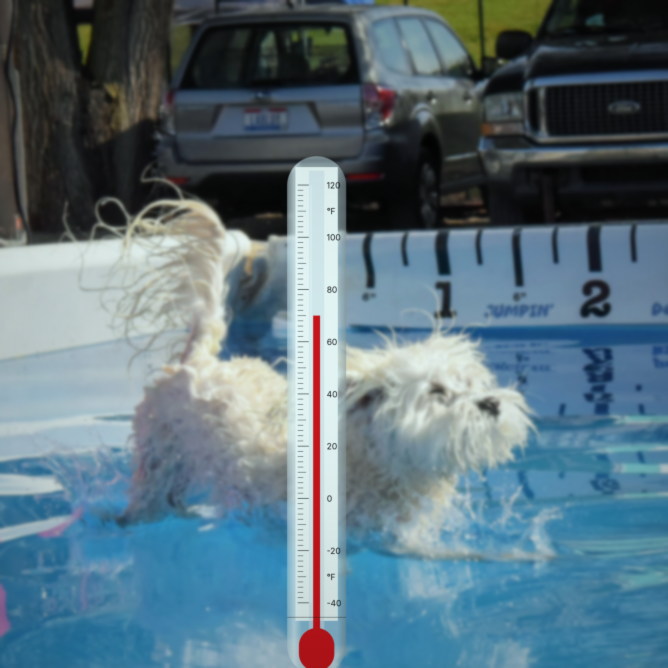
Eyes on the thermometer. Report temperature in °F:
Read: 70 °F
